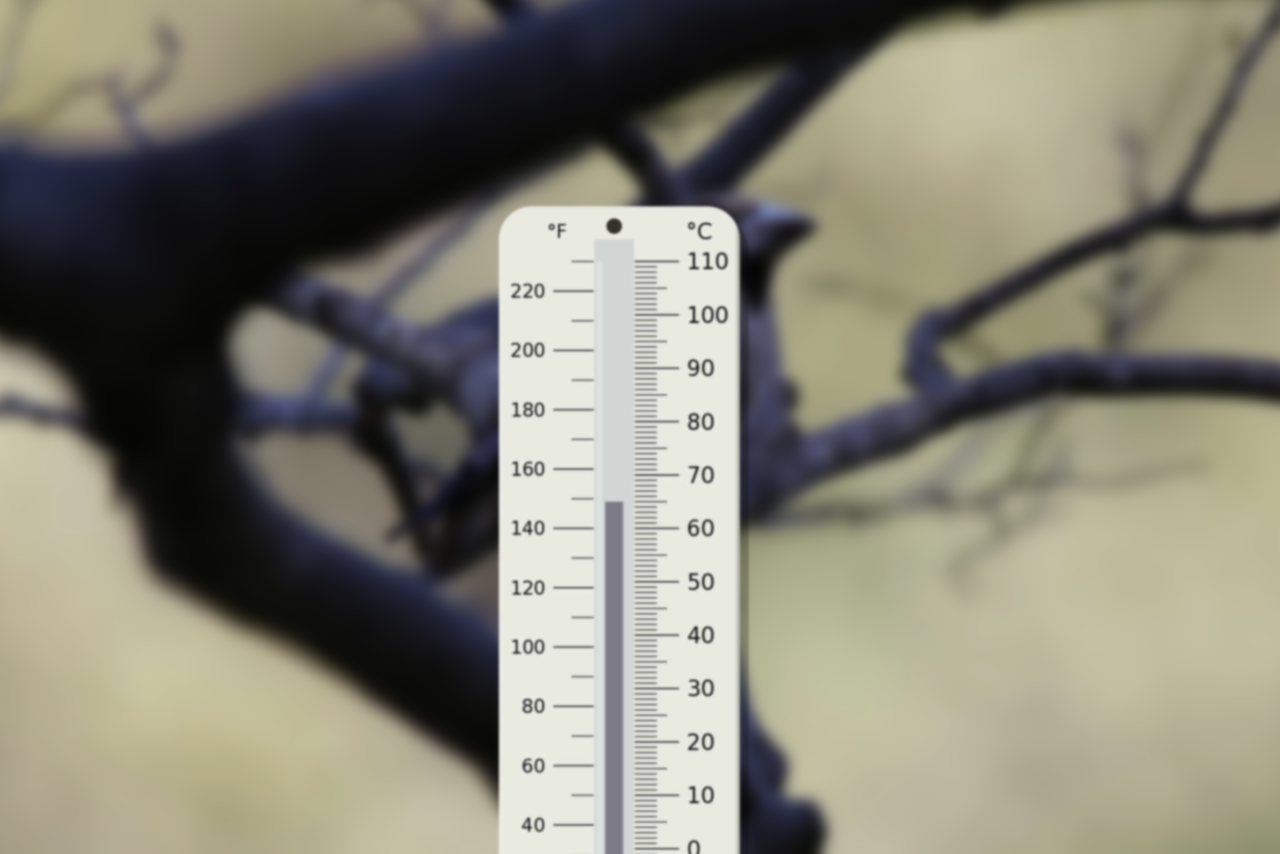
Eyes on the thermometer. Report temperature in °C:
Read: 65 °C
